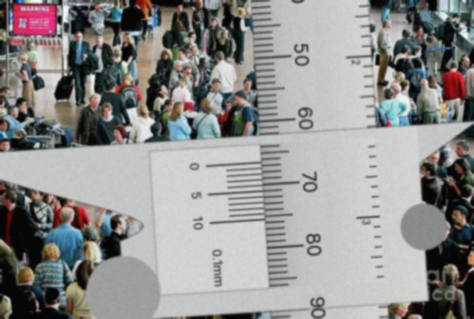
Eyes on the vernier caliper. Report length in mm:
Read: 66.5 mm
